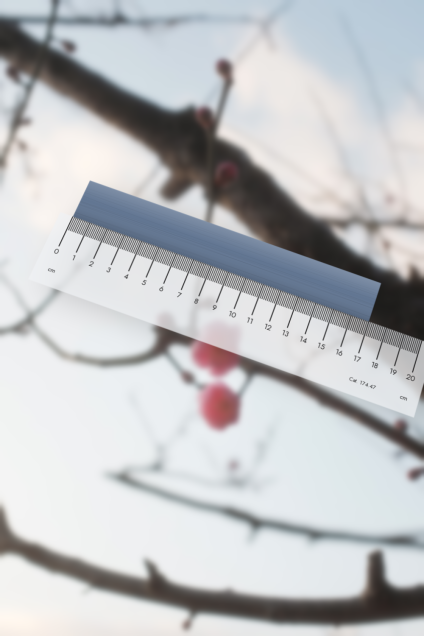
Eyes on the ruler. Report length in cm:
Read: 17 cm
